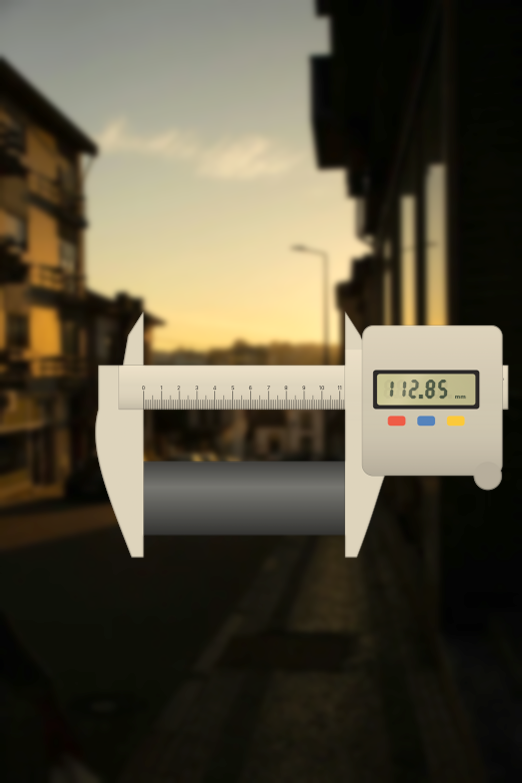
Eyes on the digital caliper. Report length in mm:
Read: 112.85 mm
